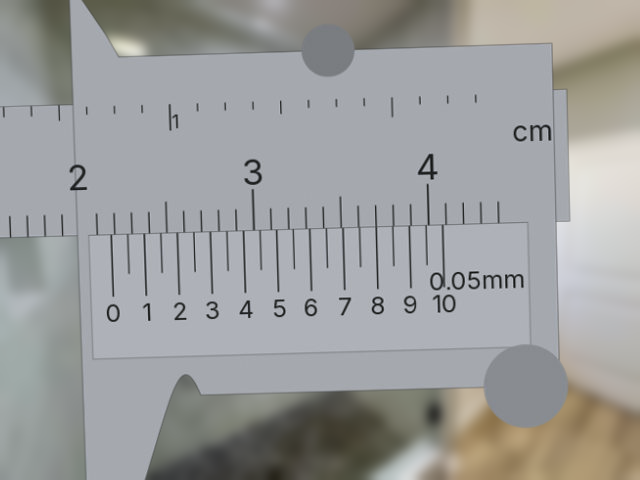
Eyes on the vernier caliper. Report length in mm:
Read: 21.8 mm
